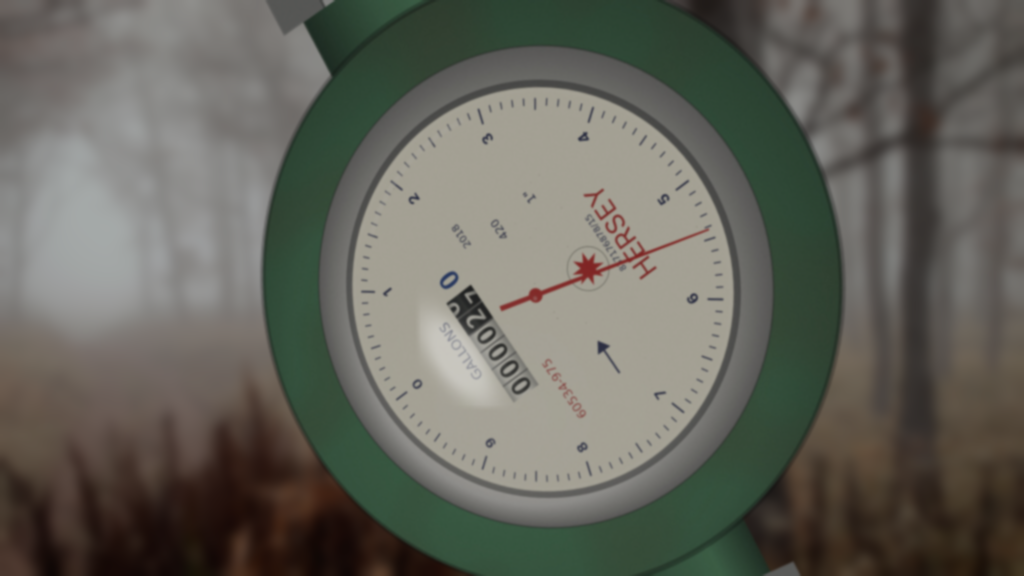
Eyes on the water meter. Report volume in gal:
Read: 265.4 gal
